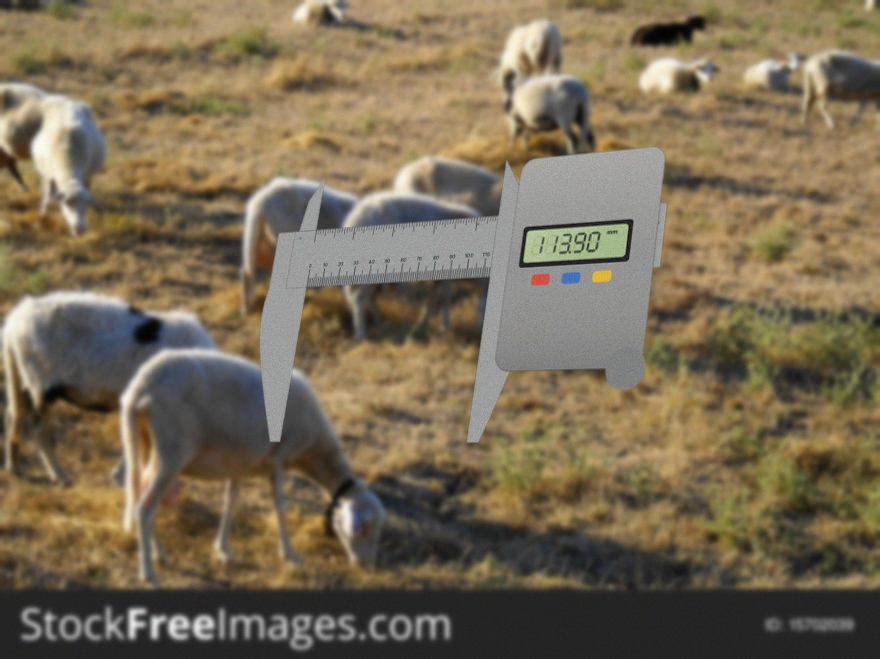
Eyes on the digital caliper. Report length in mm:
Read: 113.90 mm
